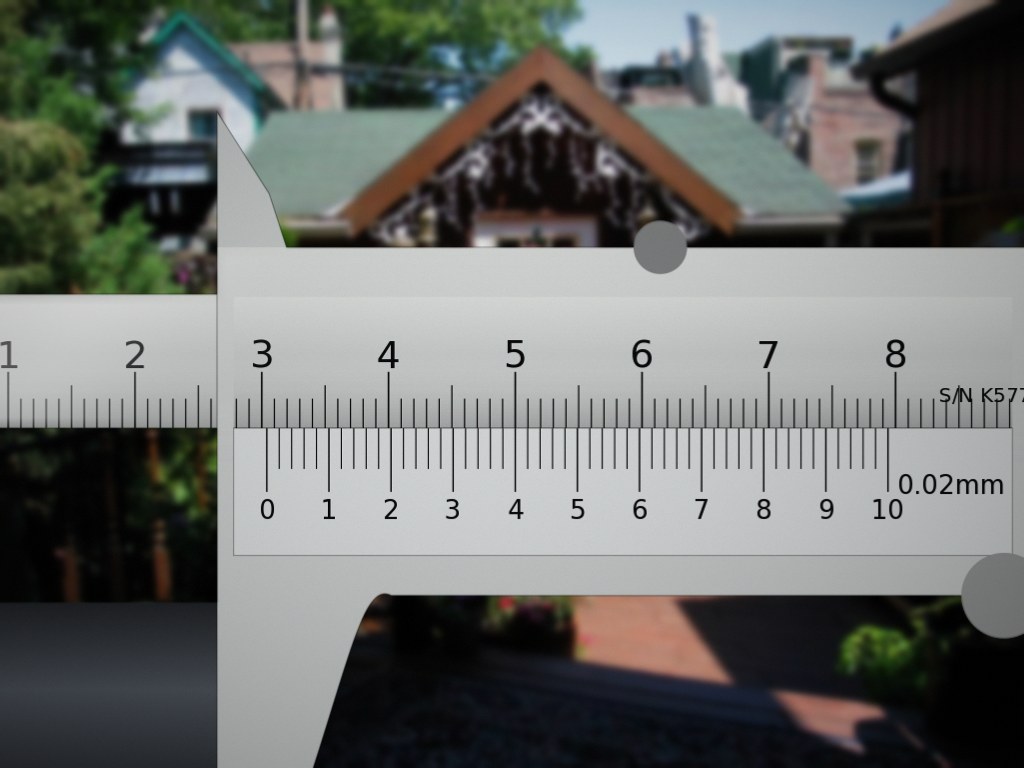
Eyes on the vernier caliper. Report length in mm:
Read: 30.4 mm
